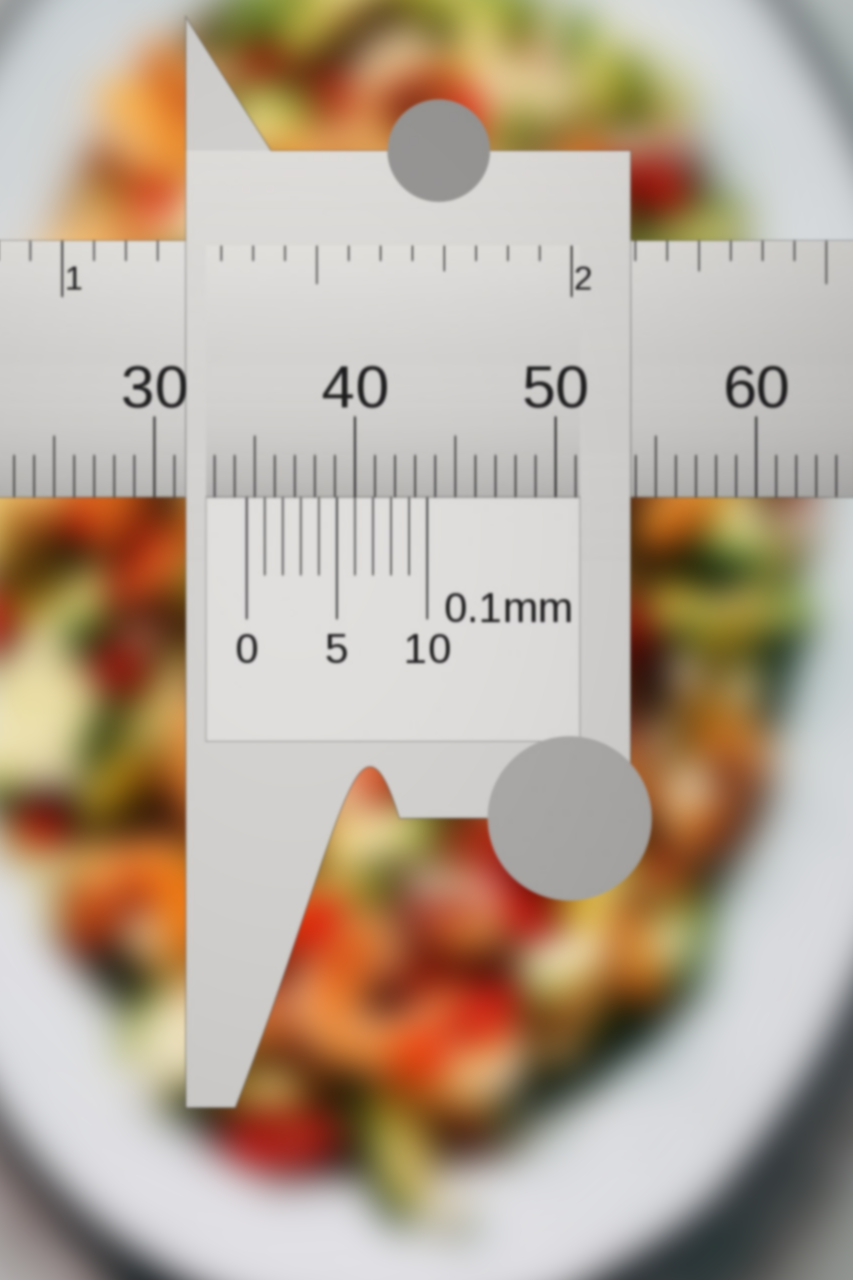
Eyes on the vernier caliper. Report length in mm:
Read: 34.6 mm
